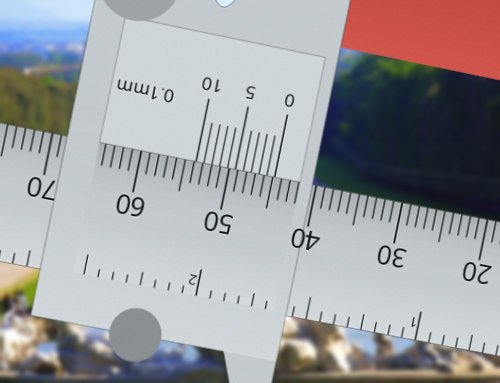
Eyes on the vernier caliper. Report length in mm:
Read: 44.8 mm
